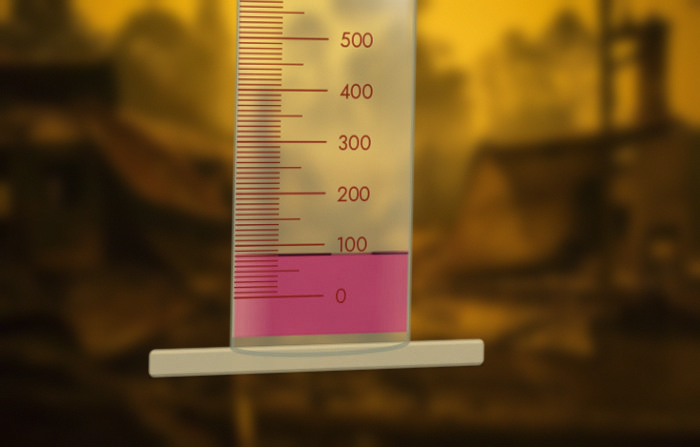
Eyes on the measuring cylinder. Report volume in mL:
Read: 80 mL
